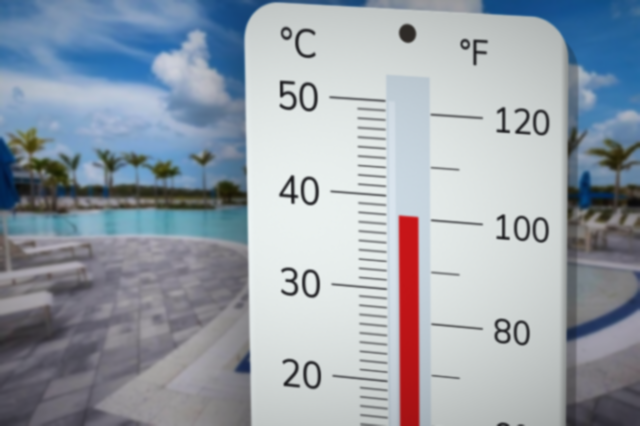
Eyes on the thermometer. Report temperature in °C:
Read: 38 °C
